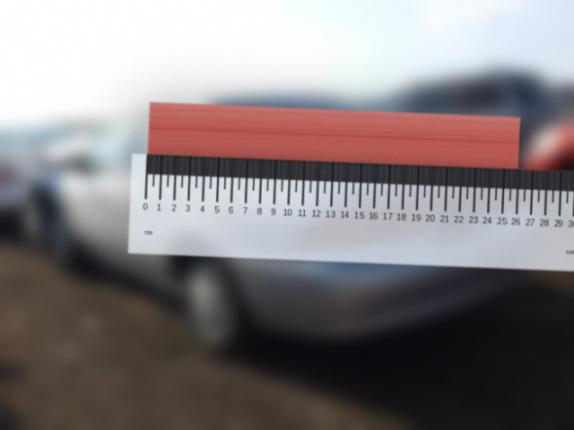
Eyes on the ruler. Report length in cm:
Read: 26 cm
